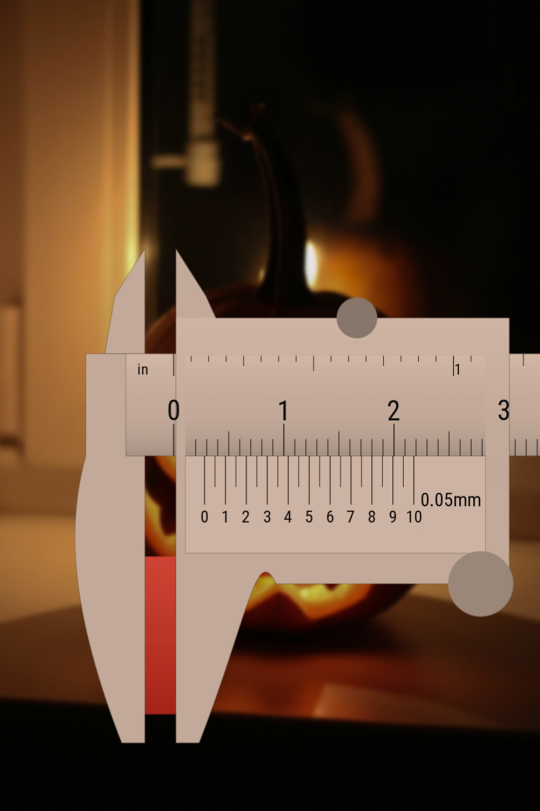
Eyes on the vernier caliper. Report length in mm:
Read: 2.8 mm
